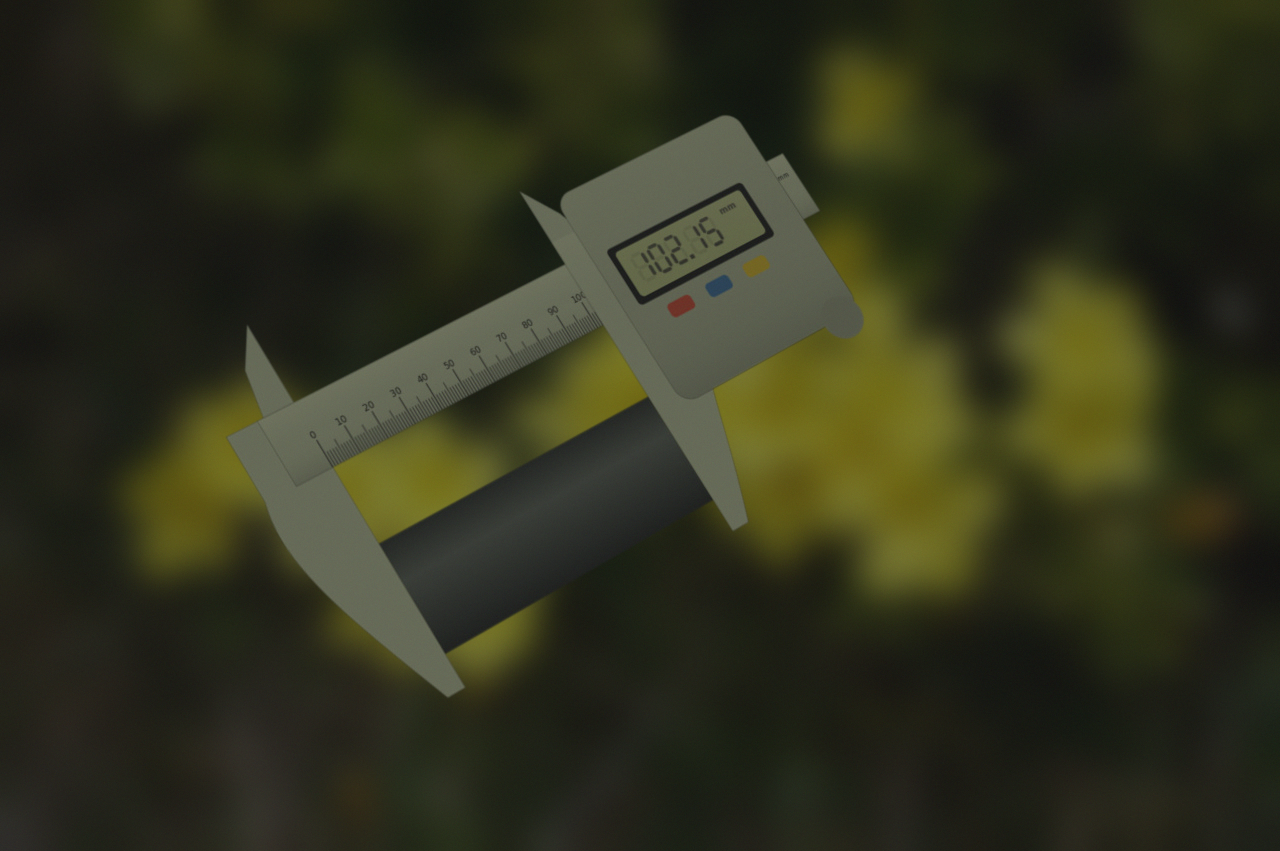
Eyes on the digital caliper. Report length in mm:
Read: 102.15 mm
